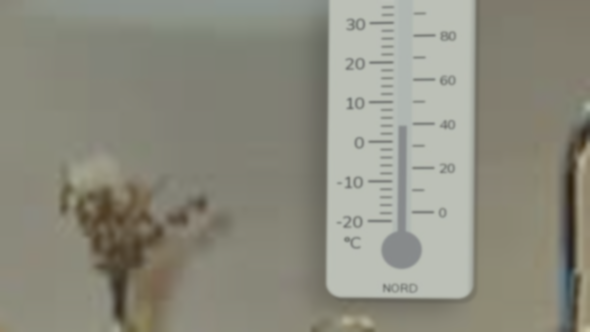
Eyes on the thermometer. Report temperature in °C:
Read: 4 °C
